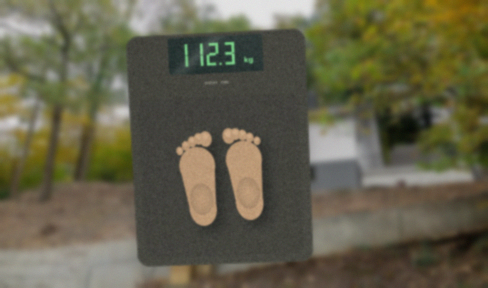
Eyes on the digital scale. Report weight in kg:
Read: 112.3 kg
